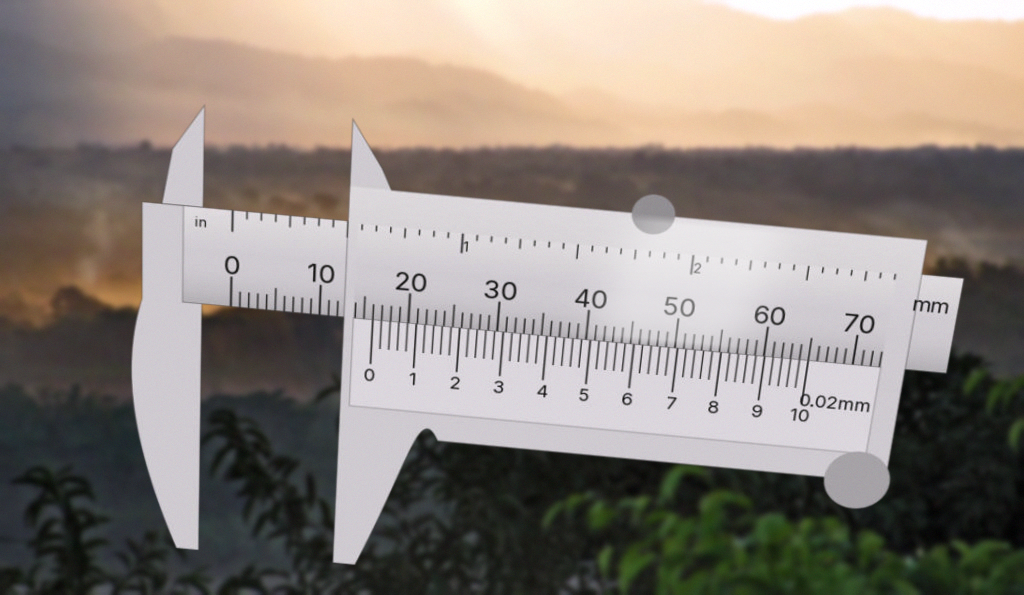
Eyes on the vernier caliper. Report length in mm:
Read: 16.0 mm
